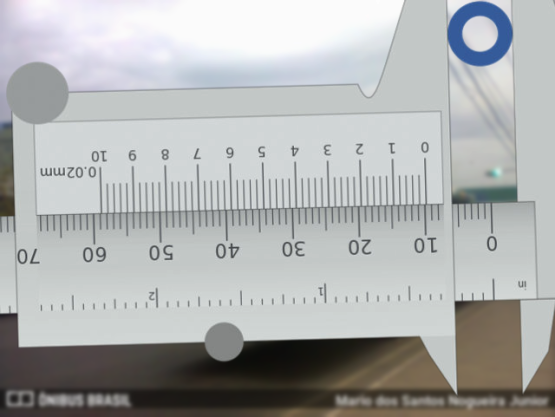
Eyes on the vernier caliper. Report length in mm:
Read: 9.8 mm
